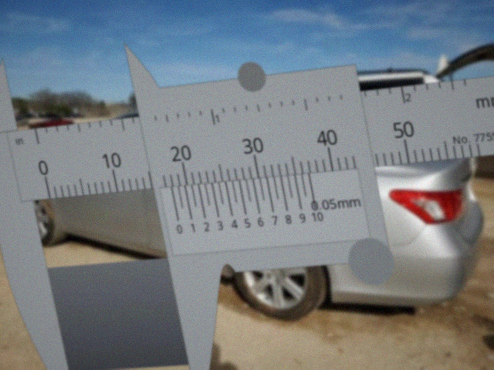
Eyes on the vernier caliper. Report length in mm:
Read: 17.8 mm
